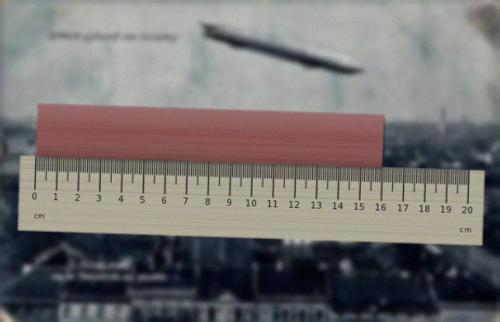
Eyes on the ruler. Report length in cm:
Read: 16 cm
